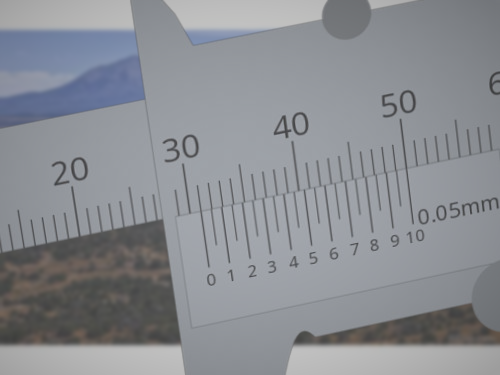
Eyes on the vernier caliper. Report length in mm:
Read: 31.0 mm
